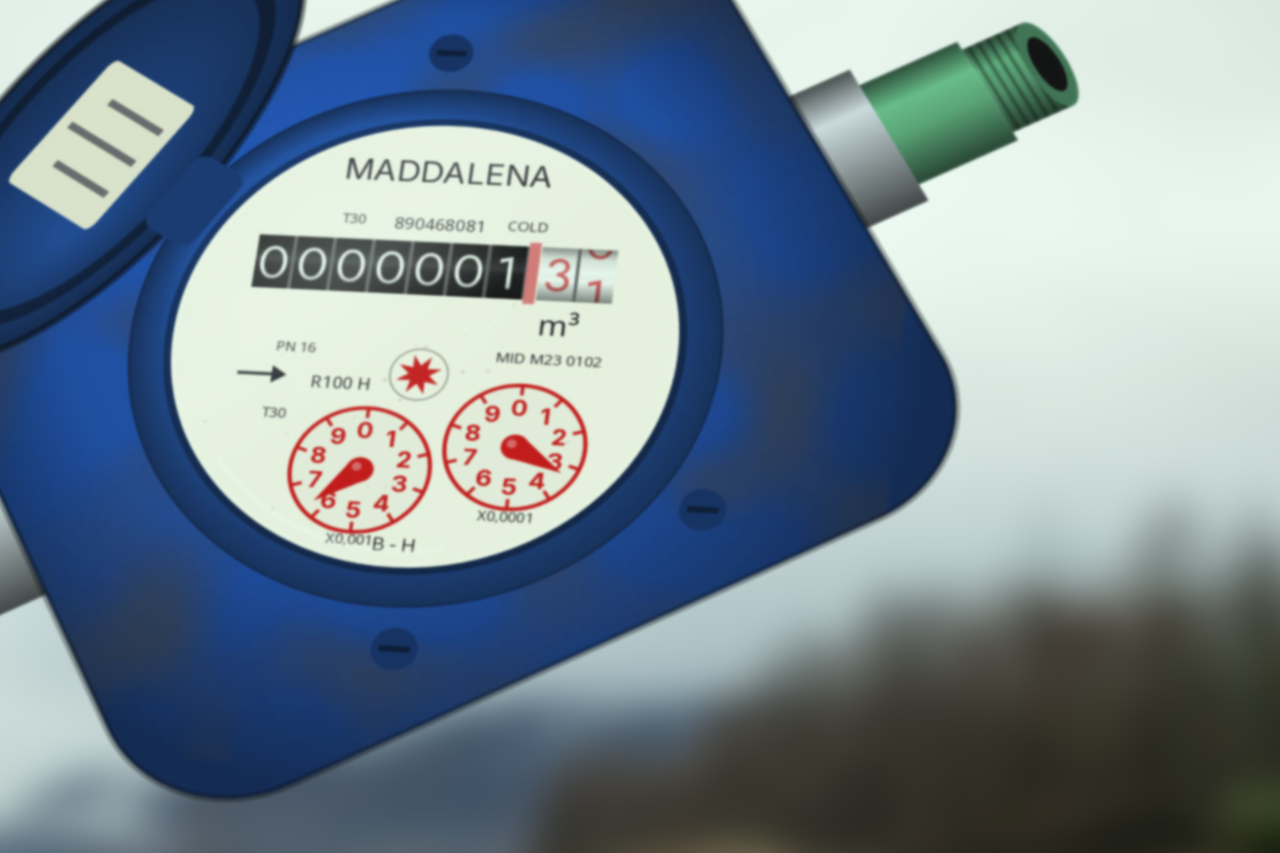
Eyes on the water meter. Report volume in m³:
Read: 1.3063 m³
